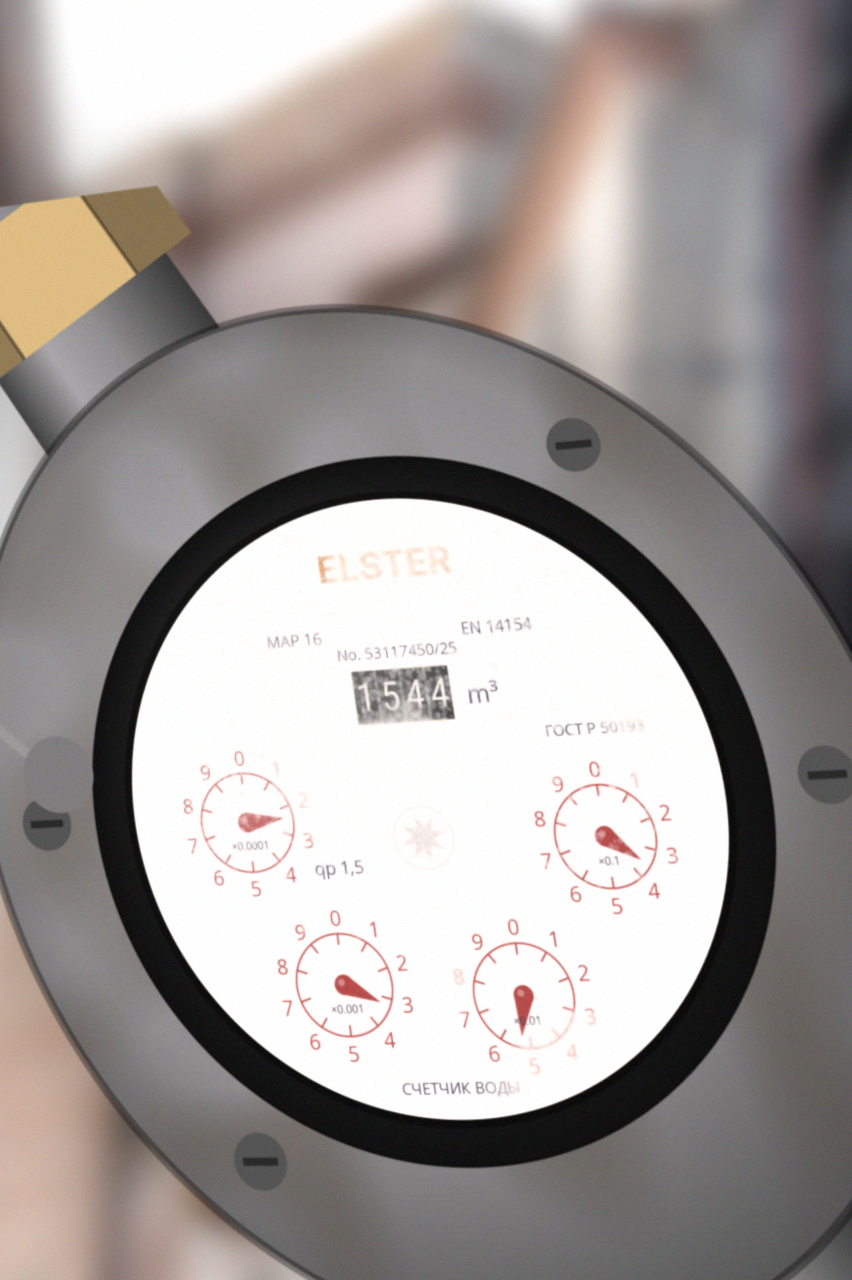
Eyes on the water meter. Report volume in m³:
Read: 1544.3532 m³
